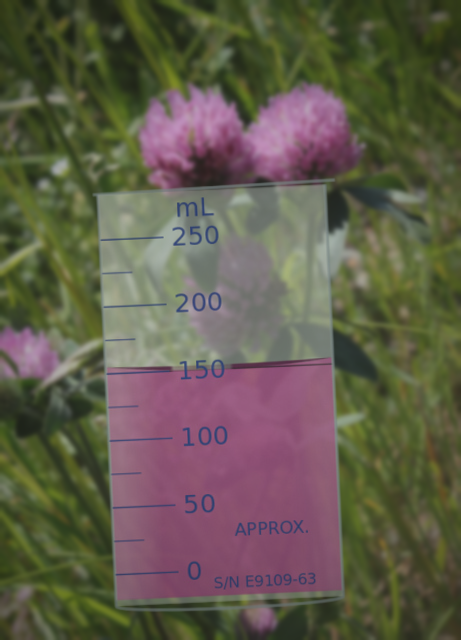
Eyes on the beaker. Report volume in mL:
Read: 150 mL
